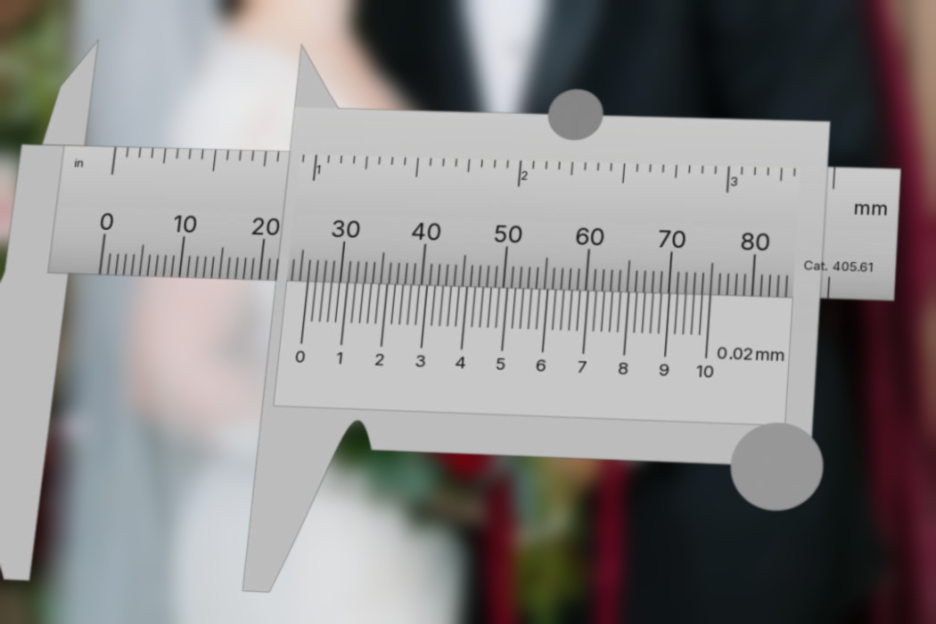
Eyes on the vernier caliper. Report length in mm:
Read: 26.0 mm
